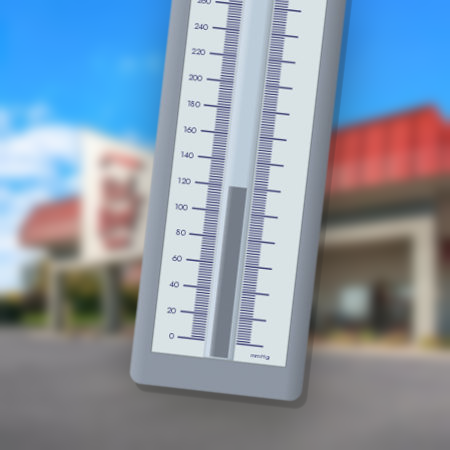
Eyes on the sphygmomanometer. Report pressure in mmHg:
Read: 120 mmHg
